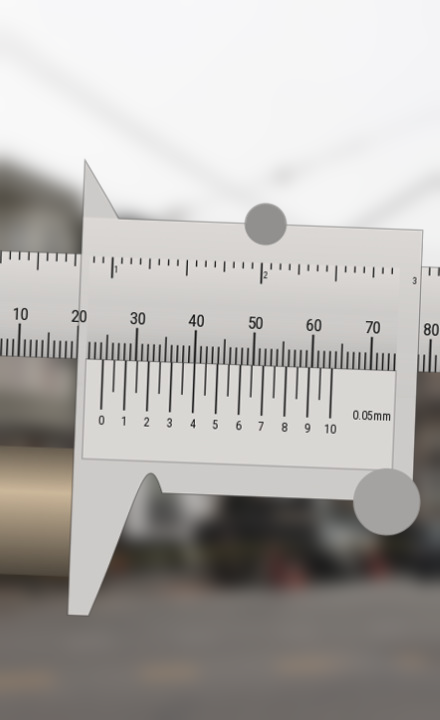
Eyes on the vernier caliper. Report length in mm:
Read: 24.4 mm
